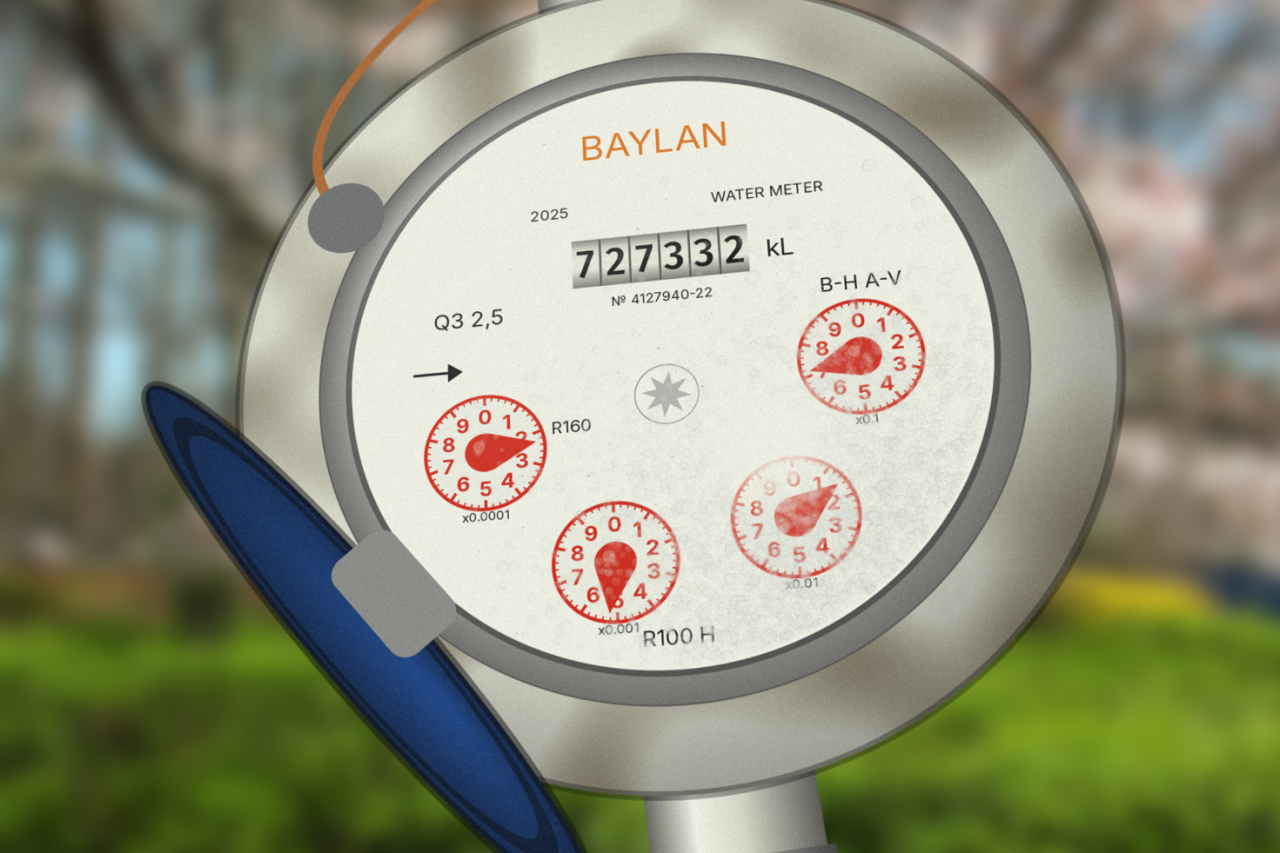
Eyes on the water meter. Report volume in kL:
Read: 727332.7152 kL
